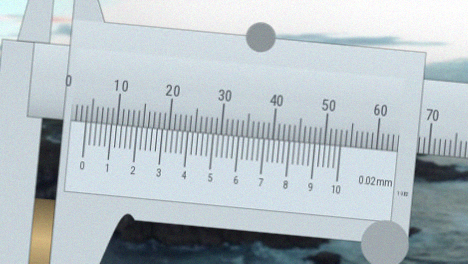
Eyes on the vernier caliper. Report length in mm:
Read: 4.0 mm
